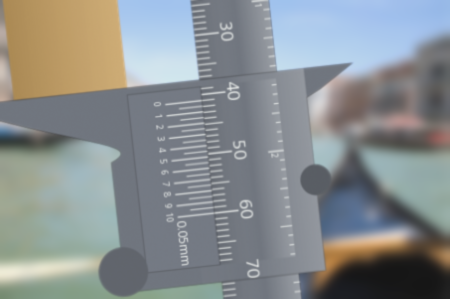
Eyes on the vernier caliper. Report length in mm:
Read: 41.0 mm
